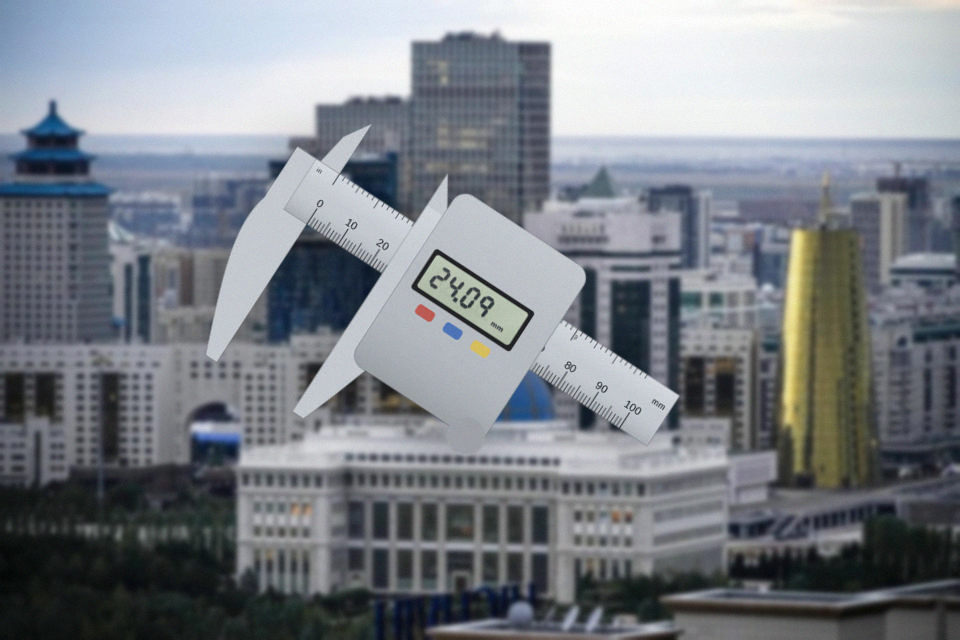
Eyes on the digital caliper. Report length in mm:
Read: 24.09 mm
